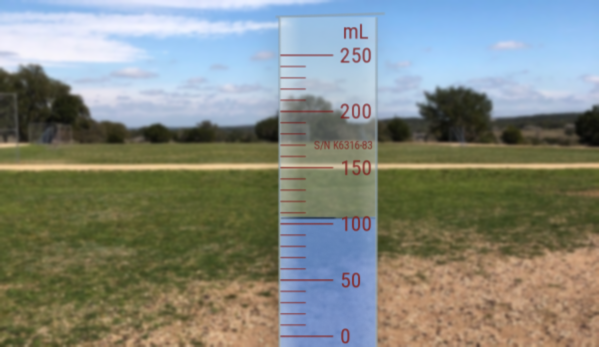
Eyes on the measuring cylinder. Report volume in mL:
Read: 105 mL
